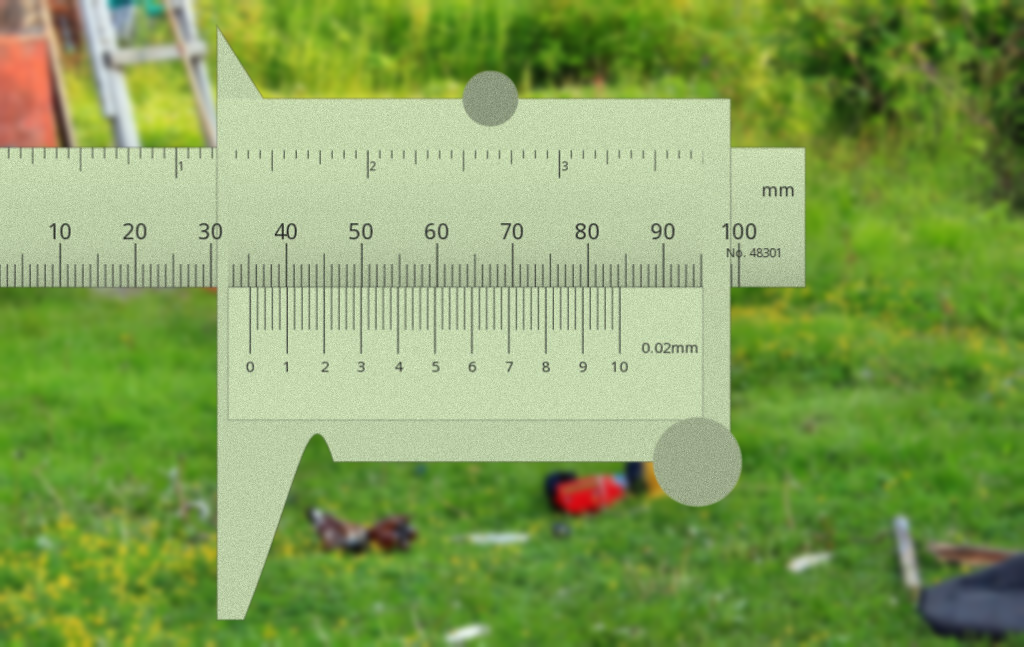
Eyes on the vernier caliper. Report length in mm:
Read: 35.2 mm
